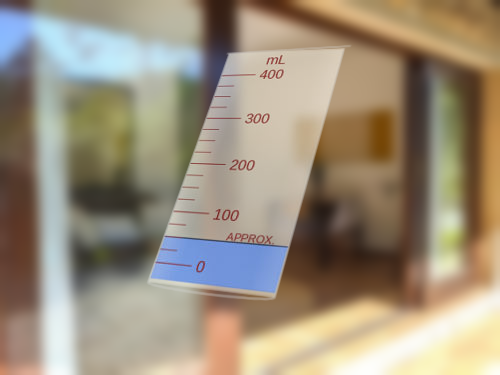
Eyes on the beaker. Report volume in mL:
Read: 50 mL
